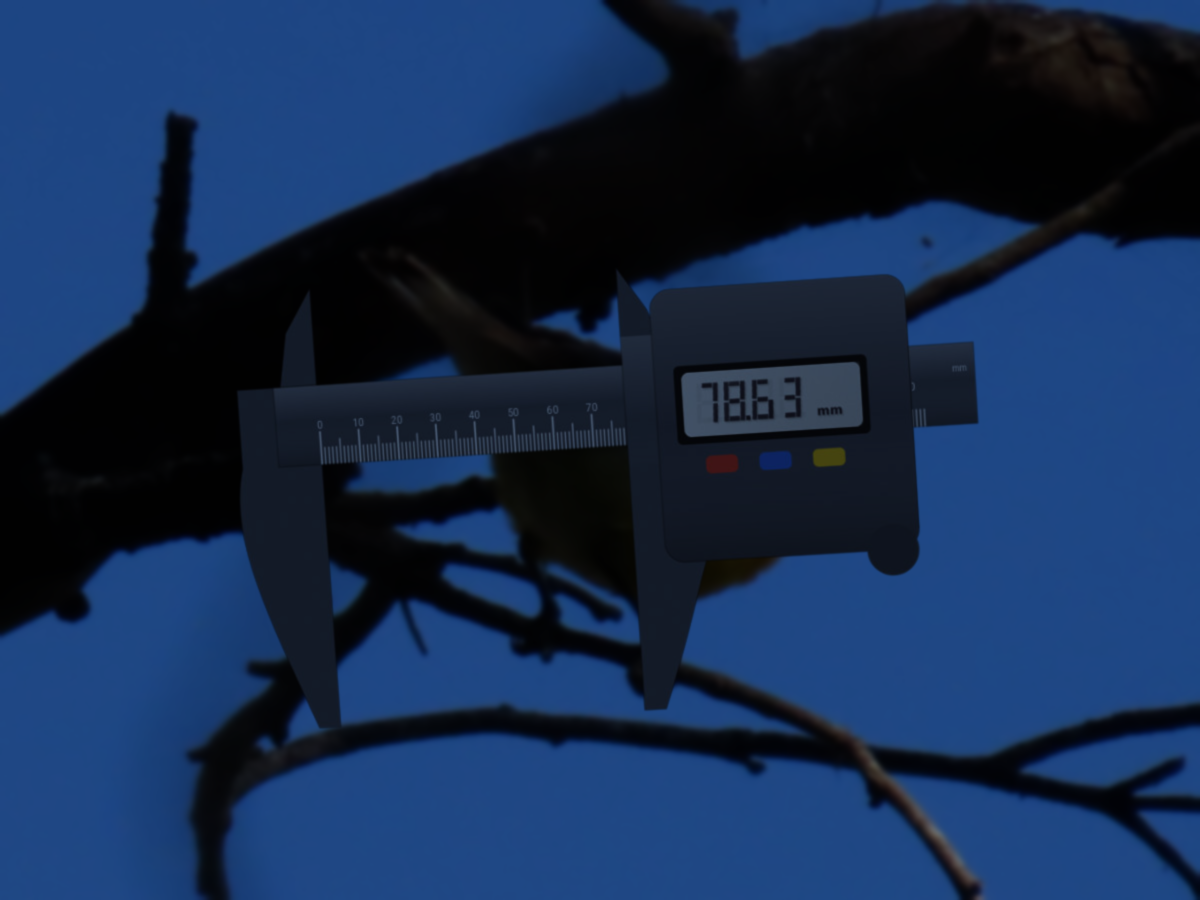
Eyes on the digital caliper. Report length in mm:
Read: 78.63 mm
